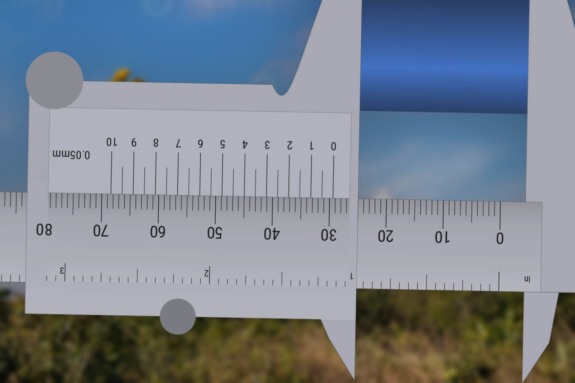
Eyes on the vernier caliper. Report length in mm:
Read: 29.4 mm
